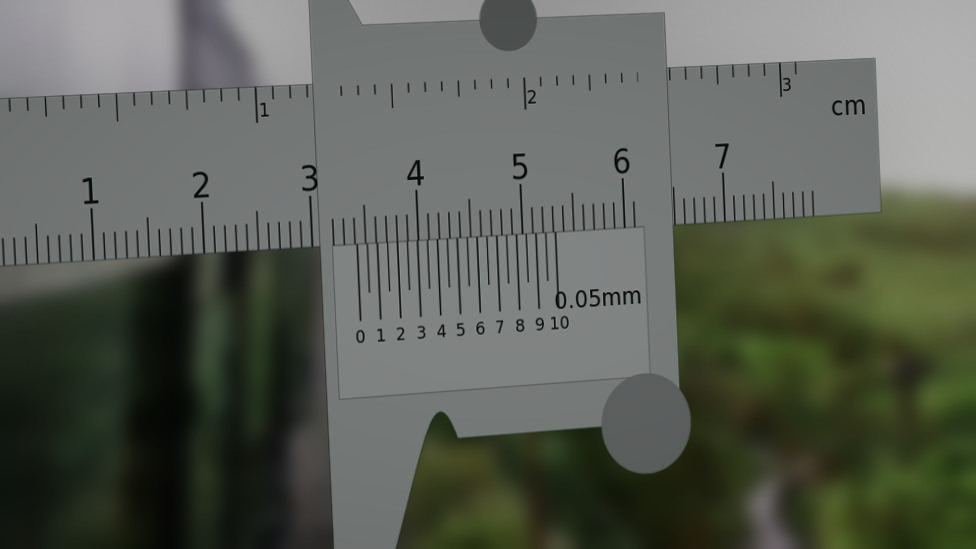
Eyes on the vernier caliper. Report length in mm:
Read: 34.2 mm
